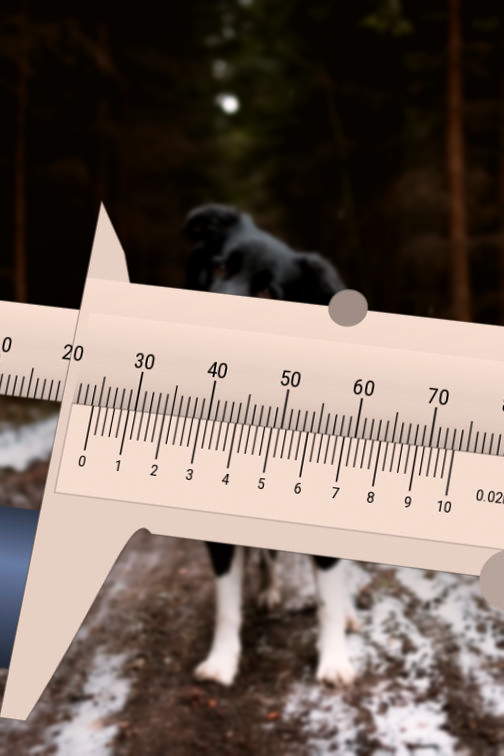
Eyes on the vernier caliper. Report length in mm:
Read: 24.2 mm
